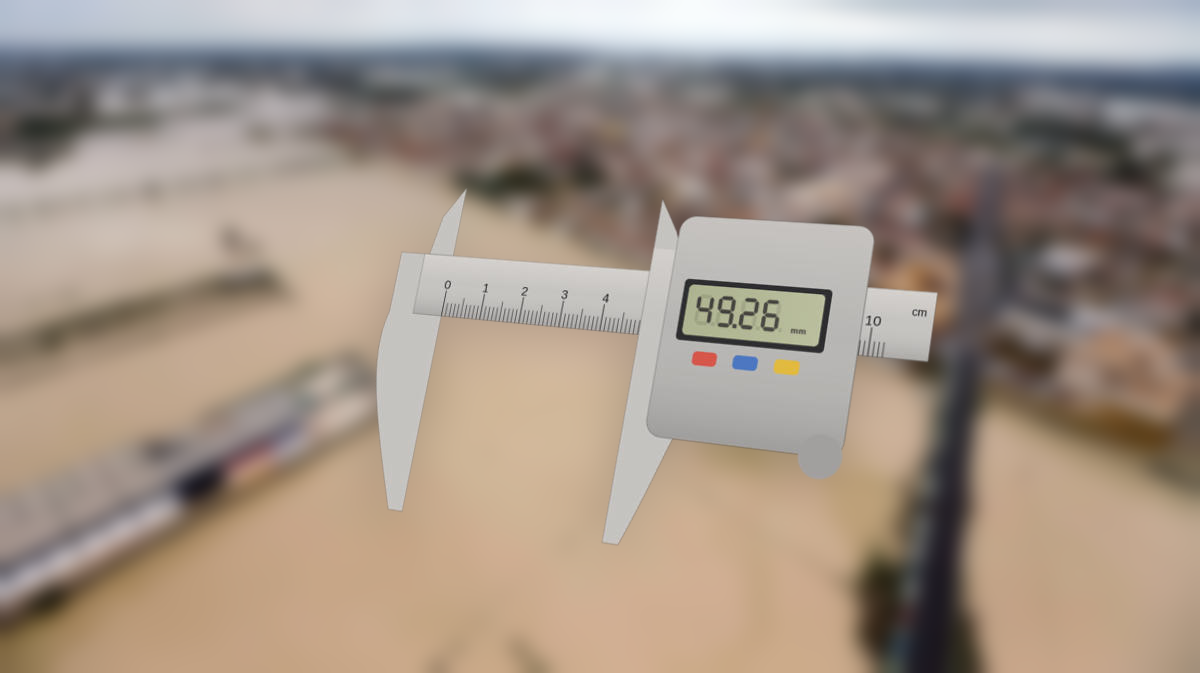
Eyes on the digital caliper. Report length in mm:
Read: 49.26 mm
